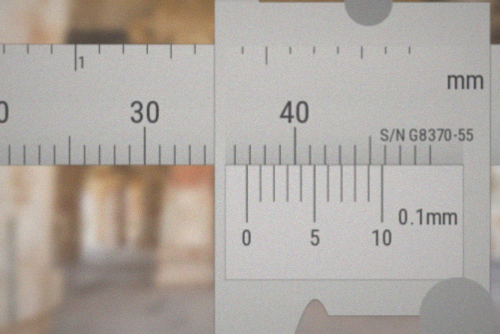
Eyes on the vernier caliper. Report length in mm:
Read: 36.8 mm
